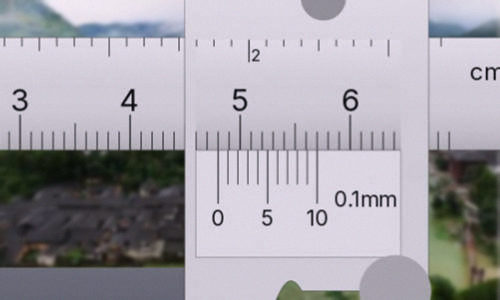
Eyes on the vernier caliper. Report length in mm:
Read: 48.0 mm
